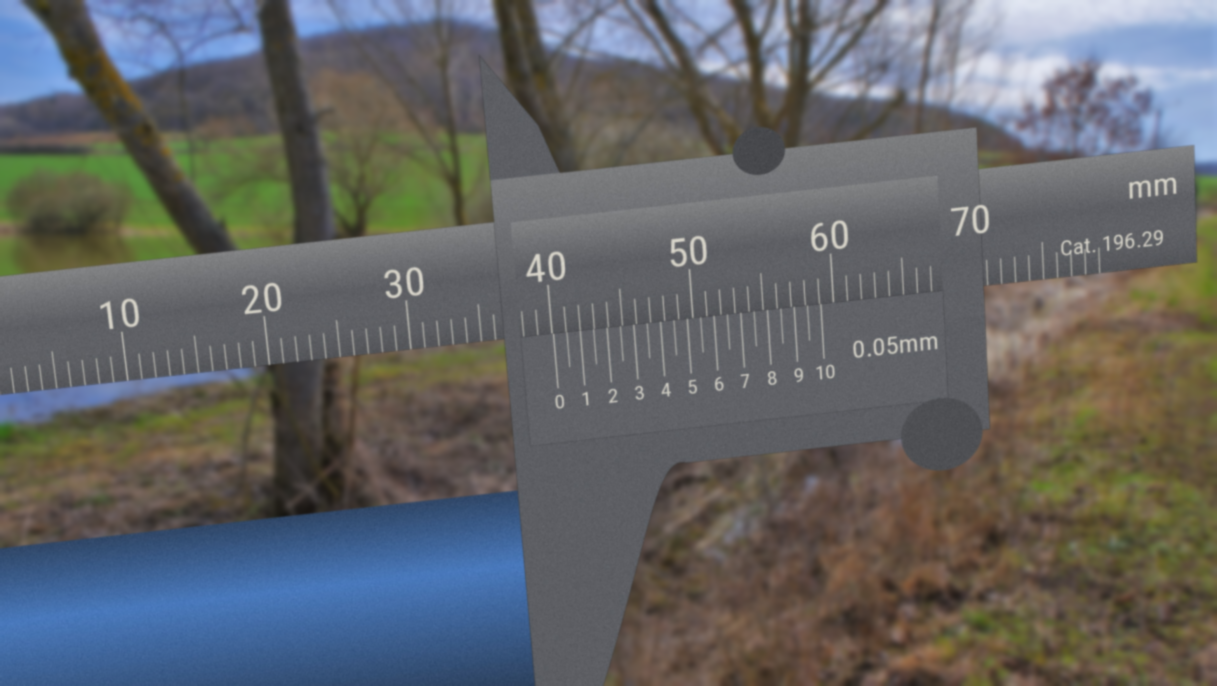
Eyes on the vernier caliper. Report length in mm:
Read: 40.1 mm
